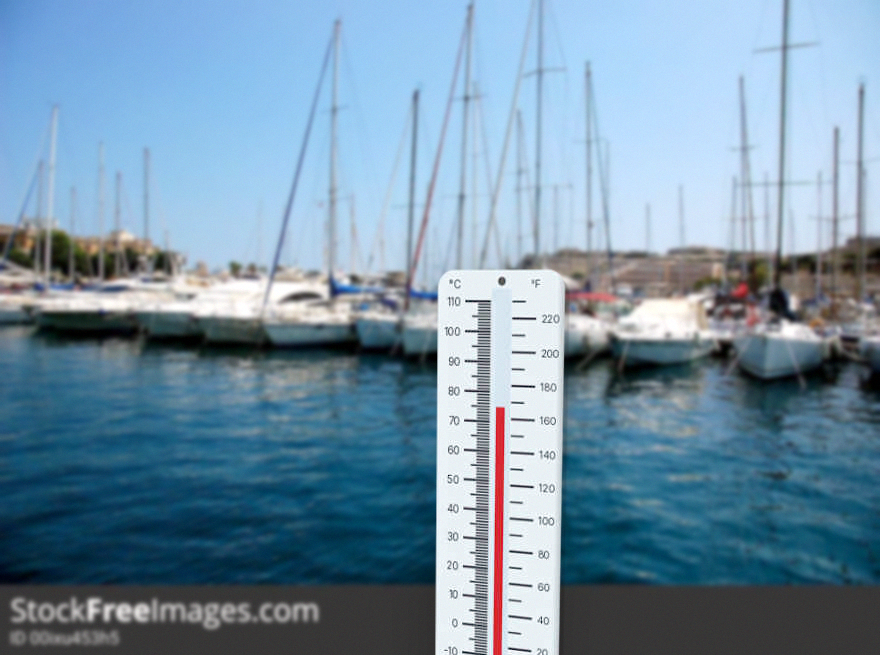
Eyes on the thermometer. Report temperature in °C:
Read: 75 °C
